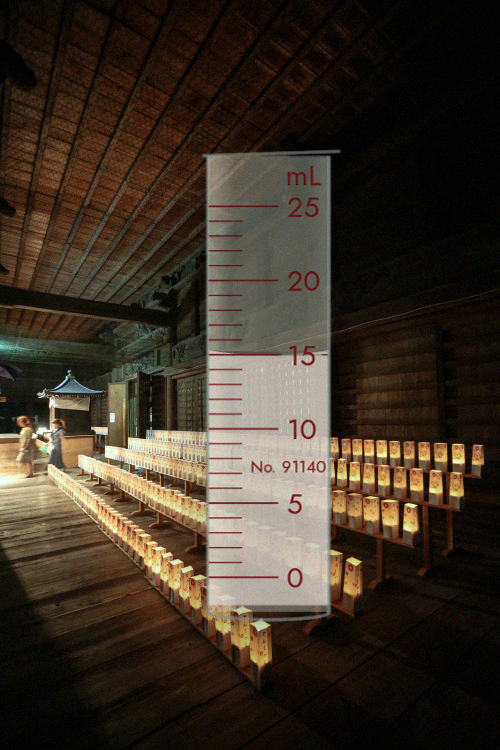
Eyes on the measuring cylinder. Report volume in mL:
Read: 15 mL
